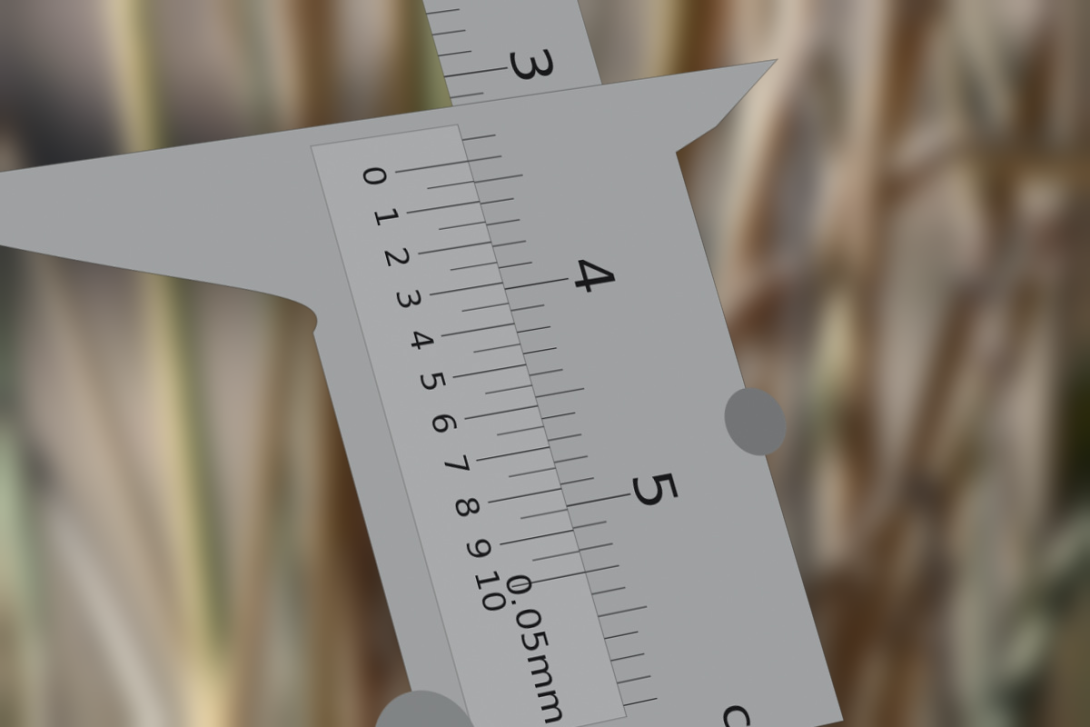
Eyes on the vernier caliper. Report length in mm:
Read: 34.00 mm
